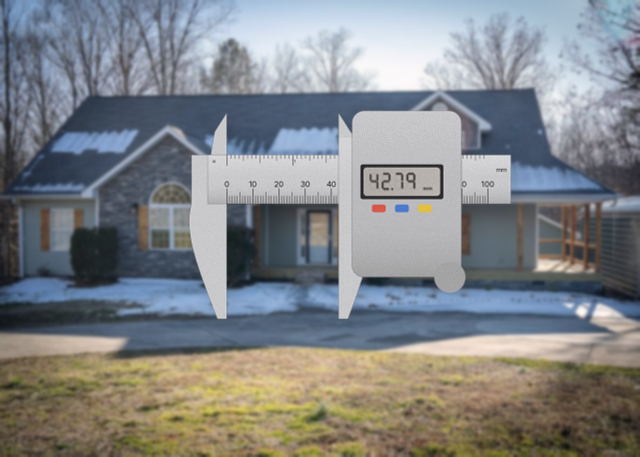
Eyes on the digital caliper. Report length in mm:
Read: 42.79 mm
